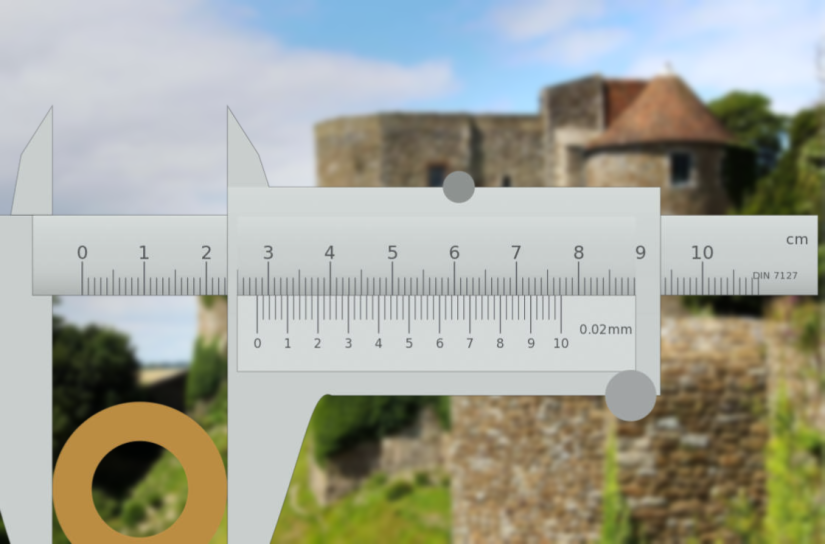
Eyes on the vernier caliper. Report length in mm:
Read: 28.2 mm
